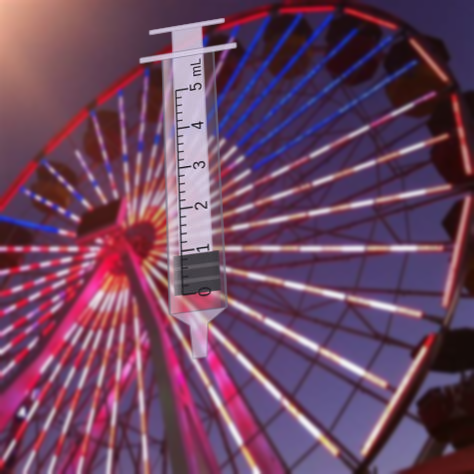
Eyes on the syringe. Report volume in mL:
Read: 0 mL
